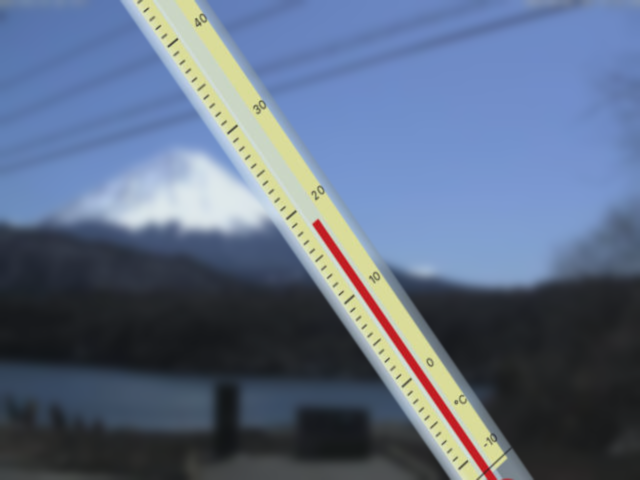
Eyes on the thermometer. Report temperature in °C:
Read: 18 °C
